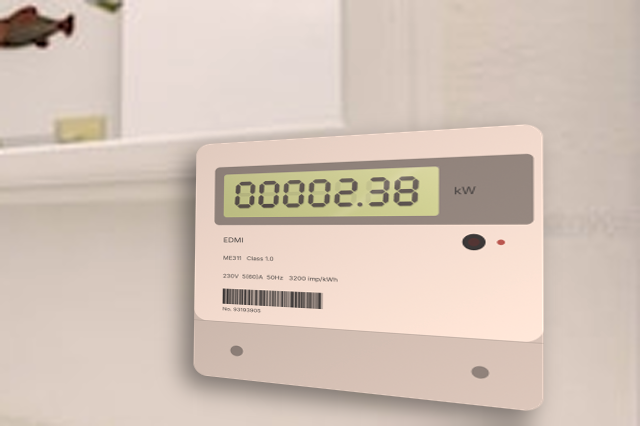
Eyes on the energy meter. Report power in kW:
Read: 2.38 kW
